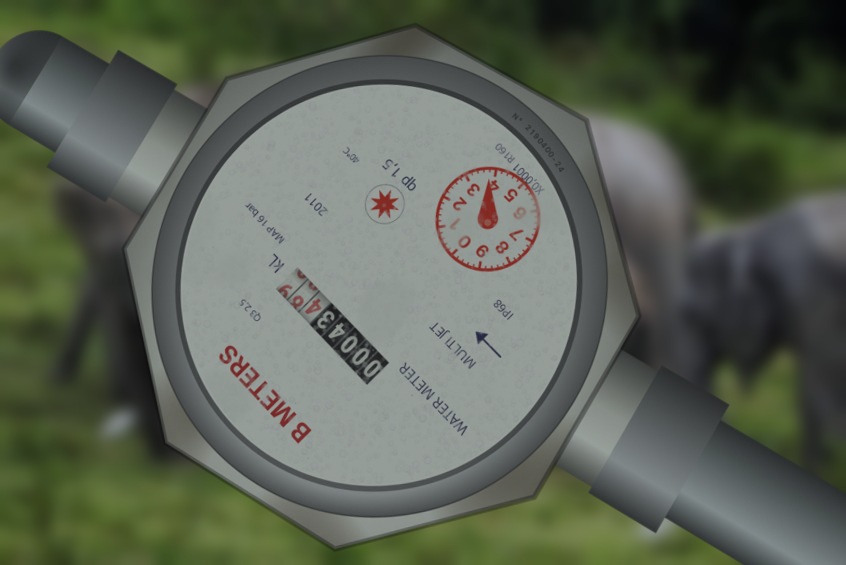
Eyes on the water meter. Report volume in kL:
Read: 43.4893 kL
